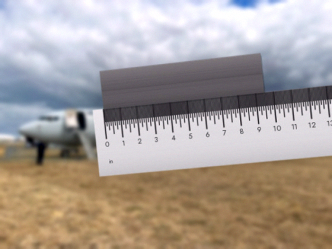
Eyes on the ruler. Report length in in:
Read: 9.5 in
